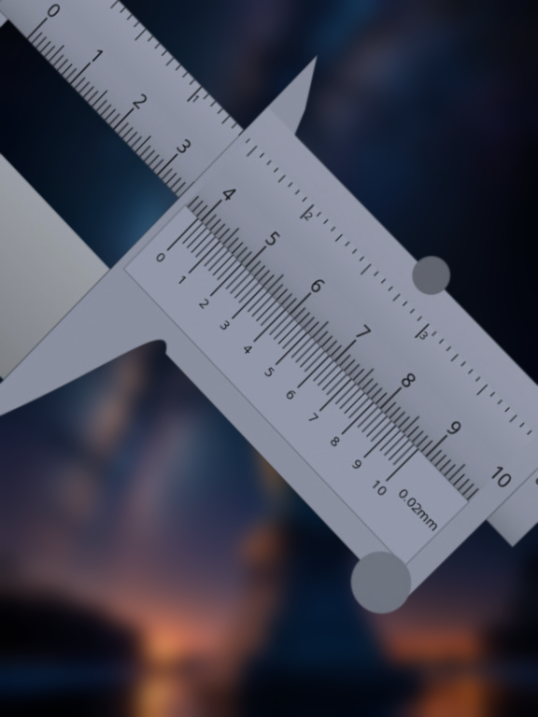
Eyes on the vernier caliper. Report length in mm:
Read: 39.4 mm
